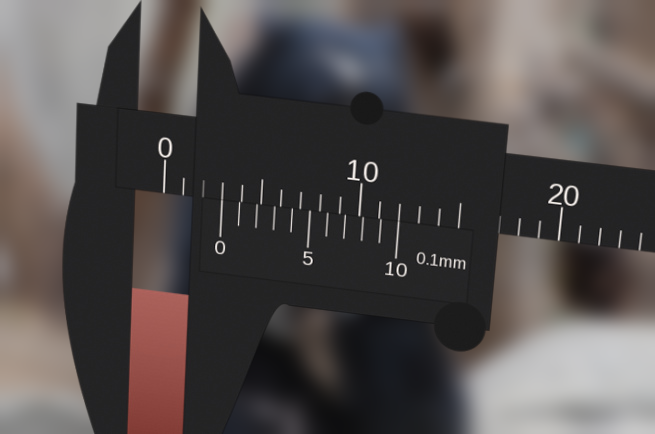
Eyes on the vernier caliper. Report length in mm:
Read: 3.0 mm
